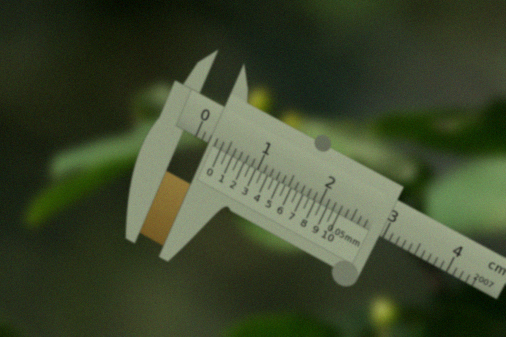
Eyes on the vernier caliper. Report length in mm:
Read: 4.0 mm
